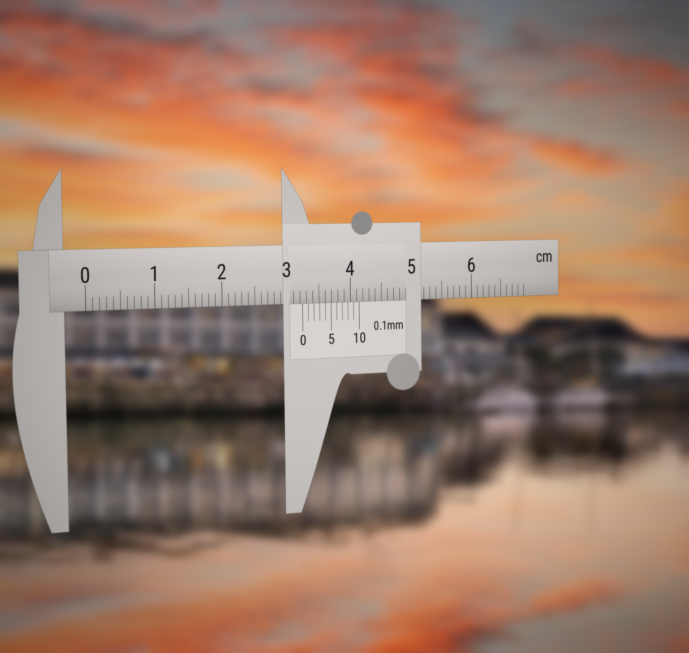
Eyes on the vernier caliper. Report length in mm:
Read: 32.4 mm
